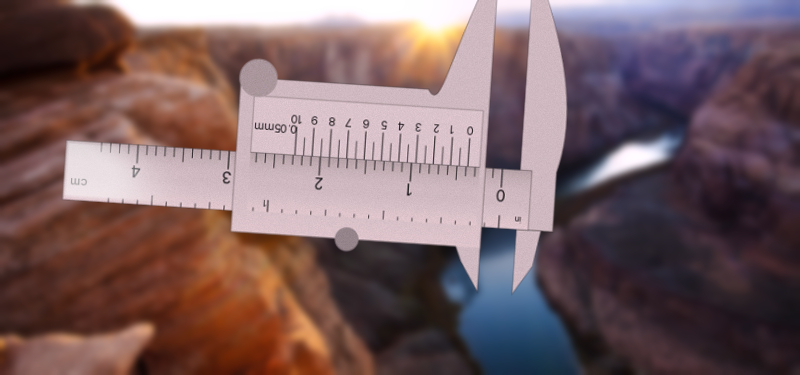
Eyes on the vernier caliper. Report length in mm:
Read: 3.8 mm
